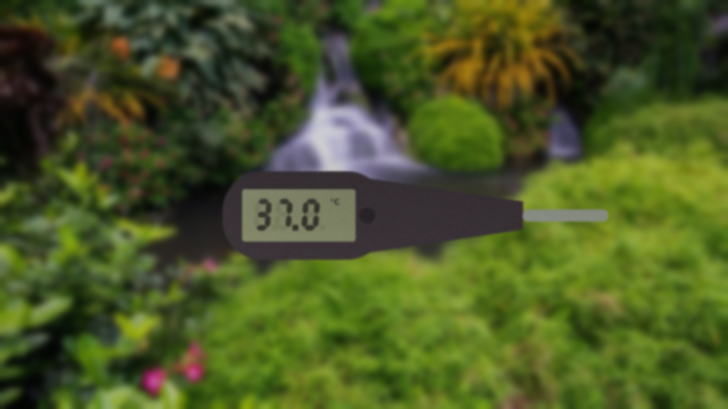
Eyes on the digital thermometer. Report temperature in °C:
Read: 37.0 °C
